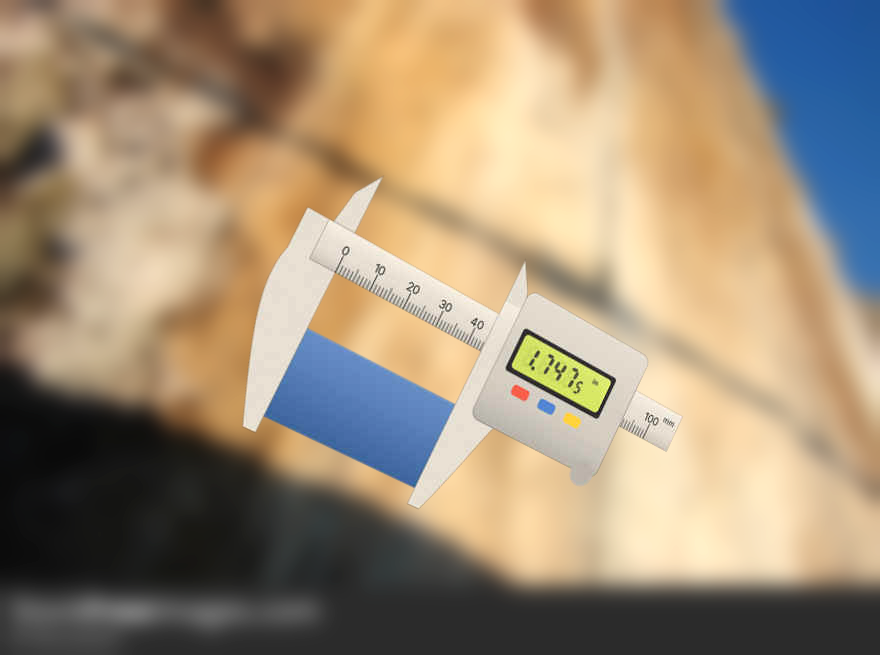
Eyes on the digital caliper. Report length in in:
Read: 1.7475 in
